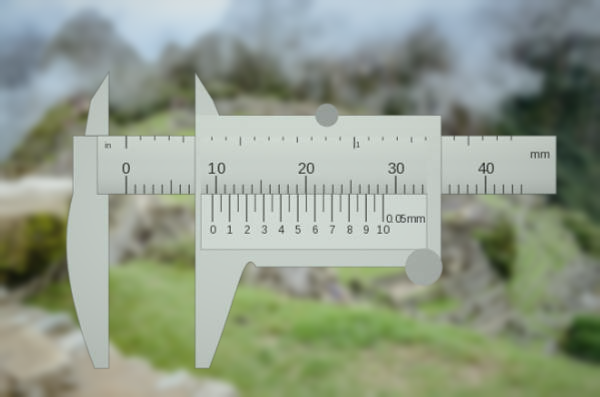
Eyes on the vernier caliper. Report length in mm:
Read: 9.6 mm
